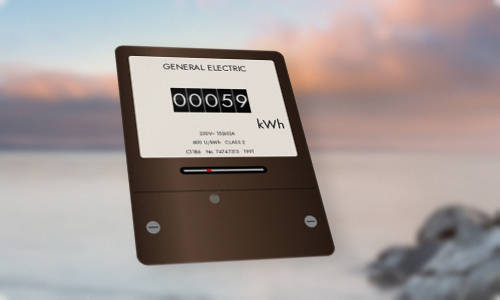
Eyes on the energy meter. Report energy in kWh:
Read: 59 kWh
